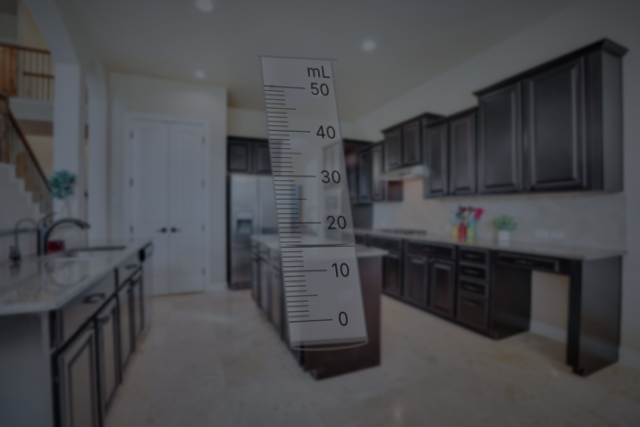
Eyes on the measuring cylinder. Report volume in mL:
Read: 15 mL
